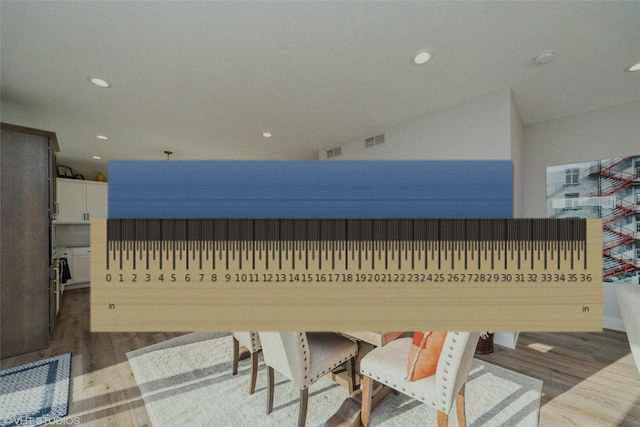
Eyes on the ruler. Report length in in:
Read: 30.5 in
